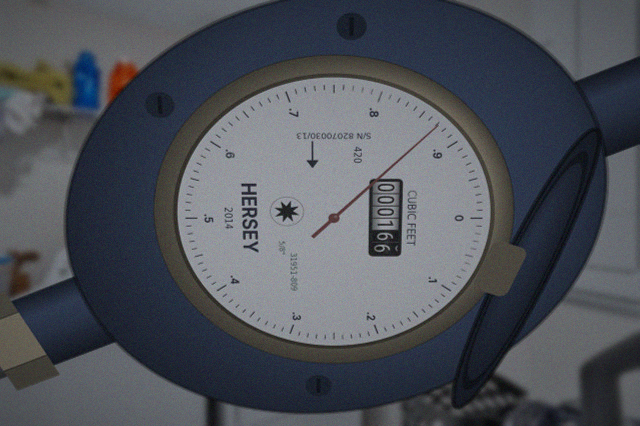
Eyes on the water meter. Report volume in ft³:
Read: 165.87 ft³
